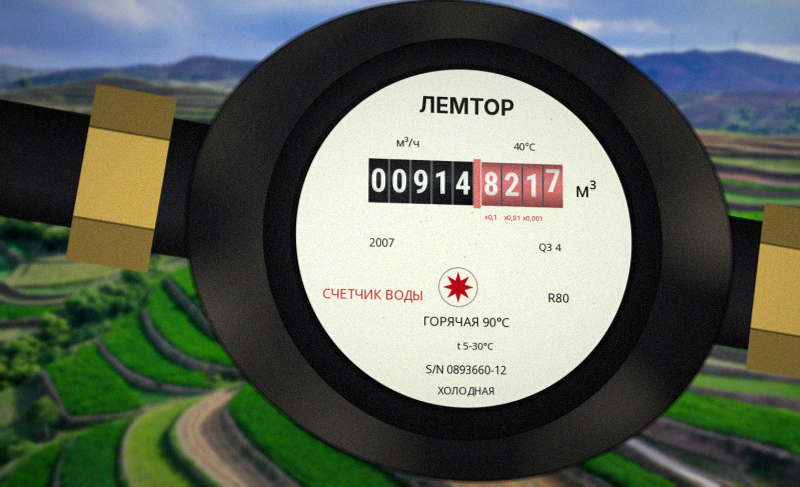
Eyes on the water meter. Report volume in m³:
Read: 914.8217 m³
